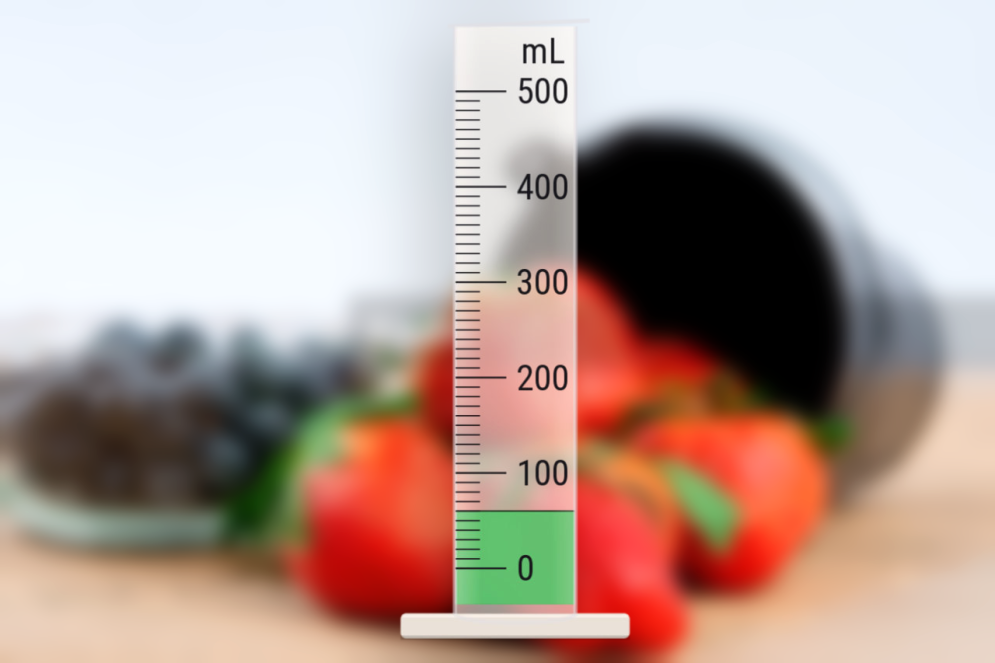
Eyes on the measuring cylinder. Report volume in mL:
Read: 60 mL
